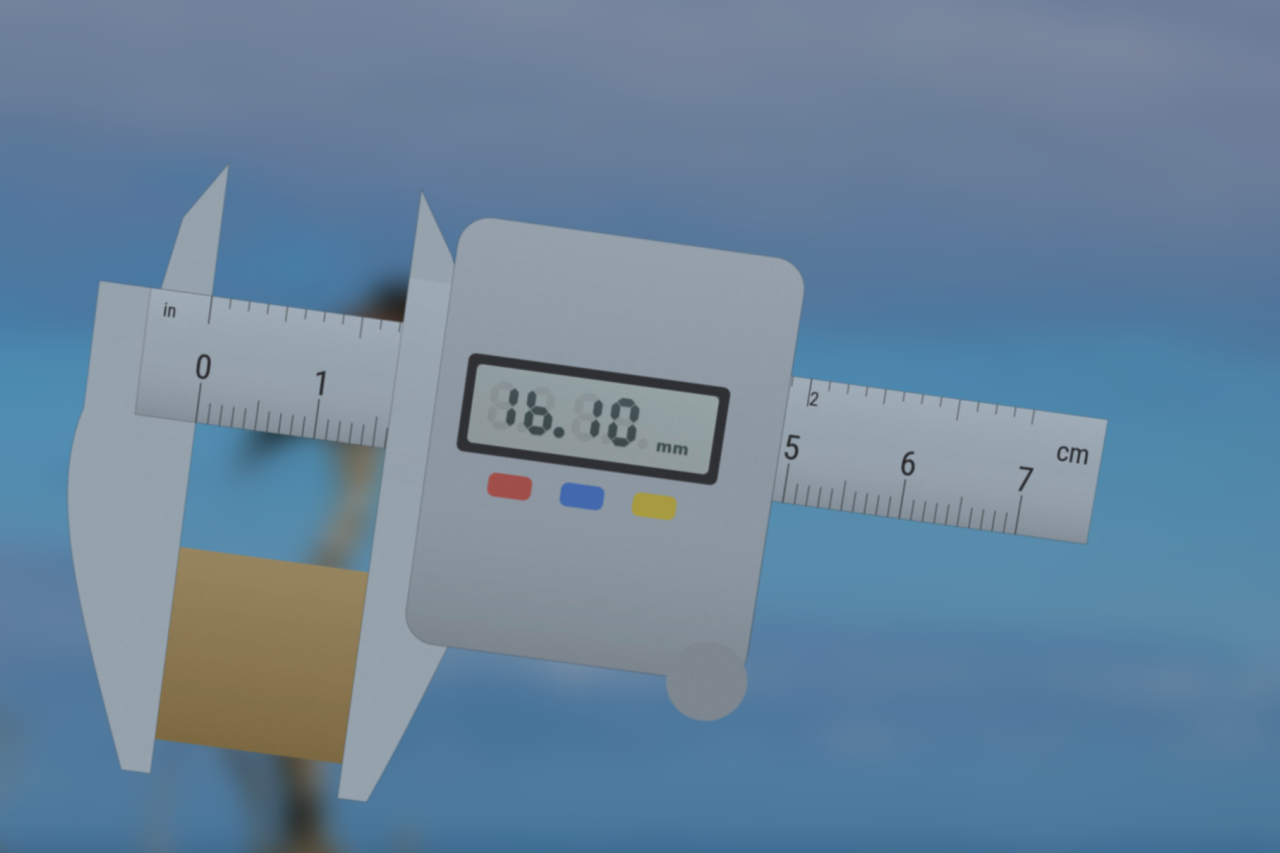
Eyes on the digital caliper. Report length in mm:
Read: 16.10 mm
